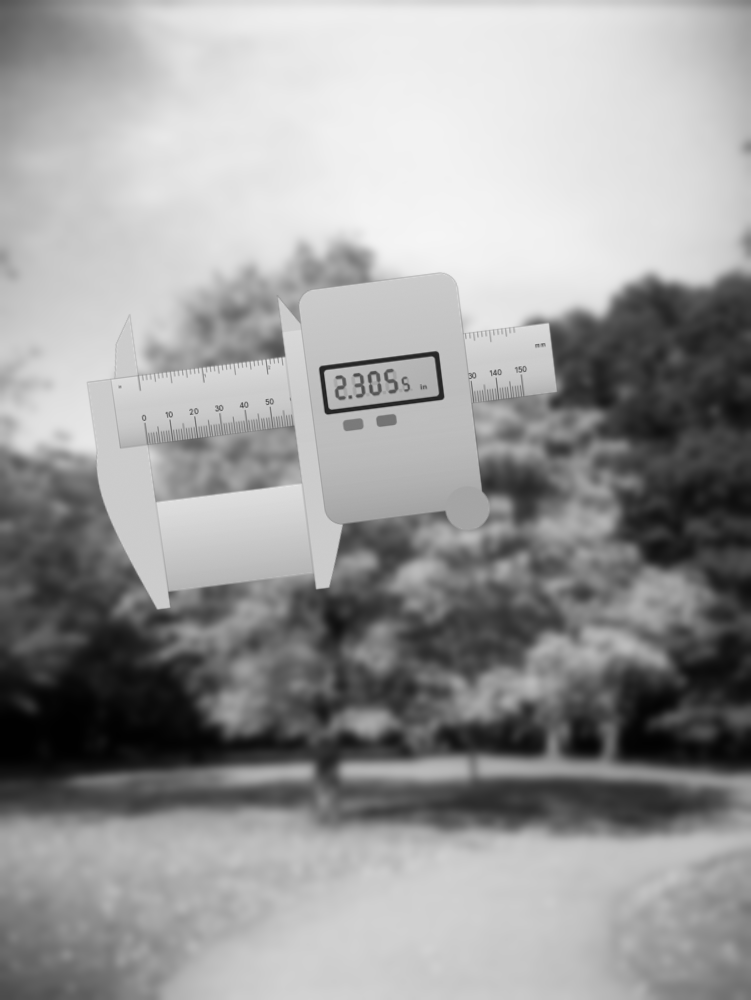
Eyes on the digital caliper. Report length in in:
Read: 2.3055 in
